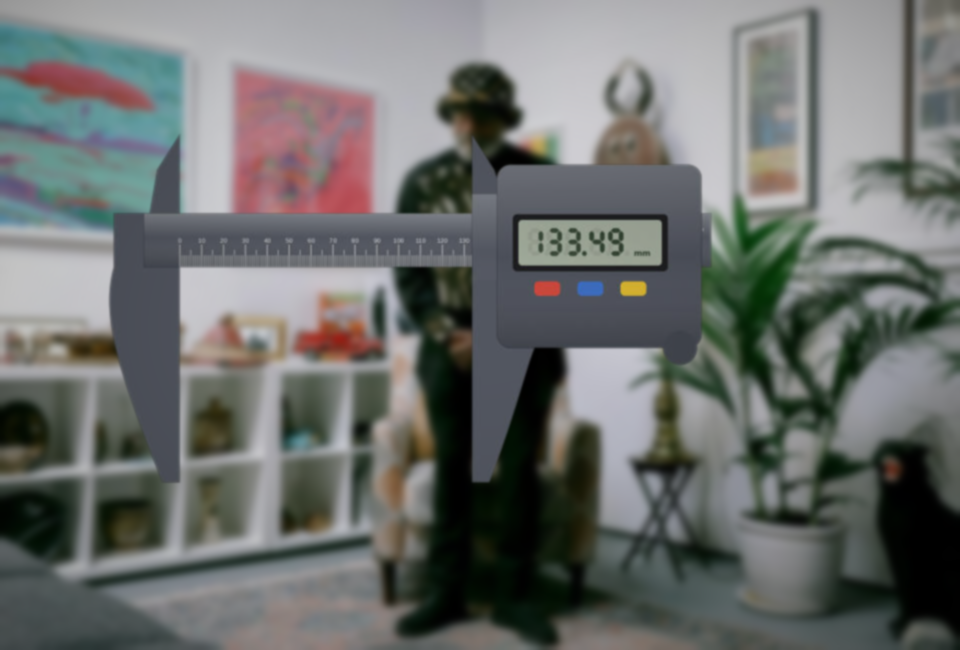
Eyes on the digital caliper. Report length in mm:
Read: 133.49 mm
